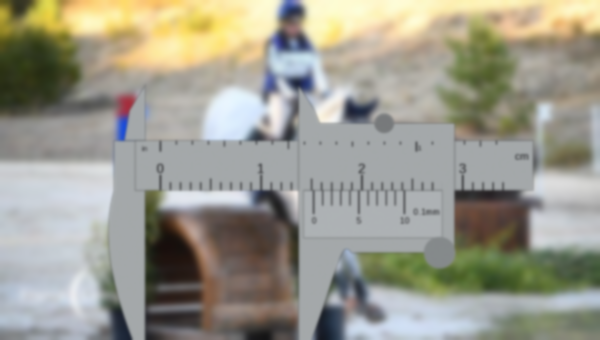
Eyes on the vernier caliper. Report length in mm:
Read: 15.2 mm
